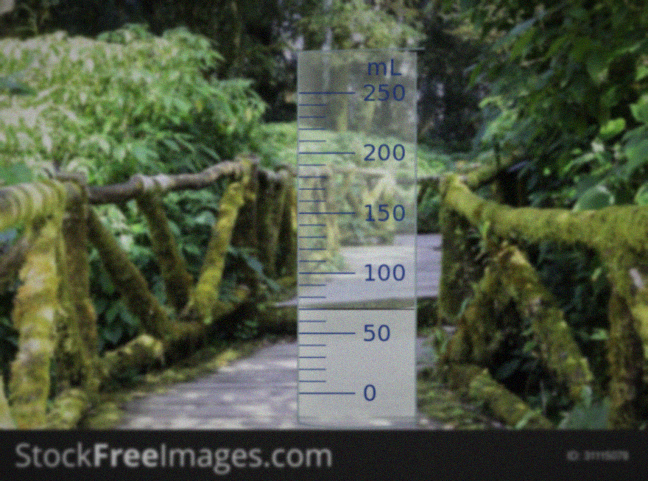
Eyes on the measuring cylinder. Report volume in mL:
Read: 70 mL
